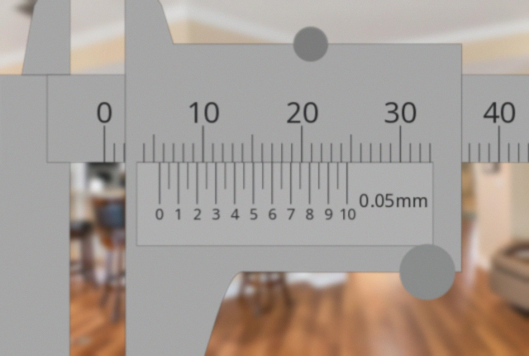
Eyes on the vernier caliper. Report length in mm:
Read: 5.6 mm
